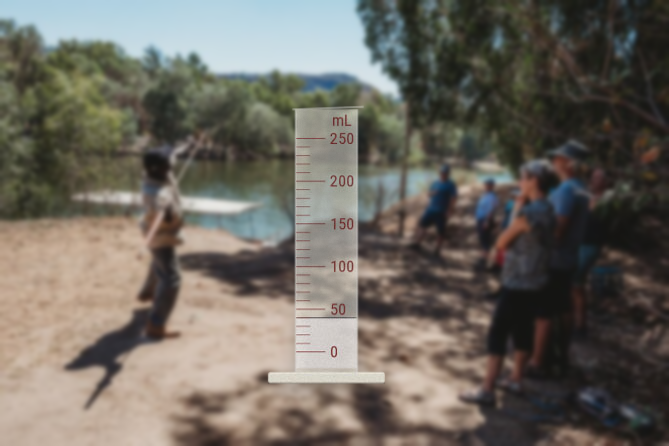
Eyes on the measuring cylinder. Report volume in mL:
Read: 40 mL
